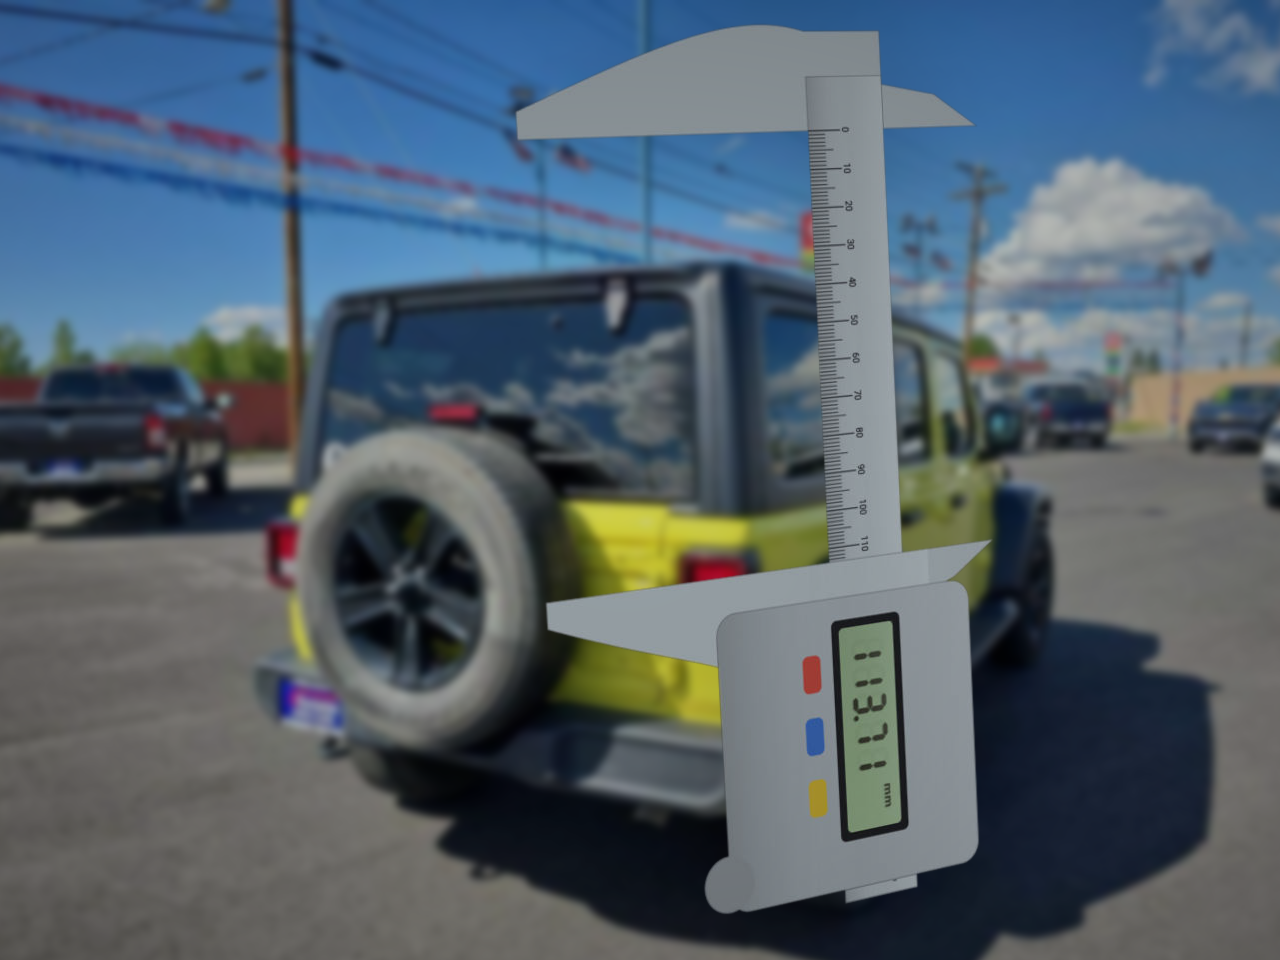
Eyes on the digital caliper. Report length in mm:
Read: 113.71 mm
